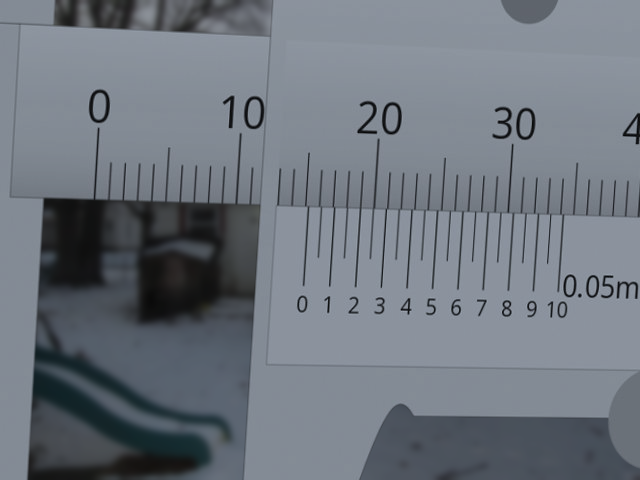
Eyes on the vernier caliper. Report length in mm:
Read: 15.2 mm
